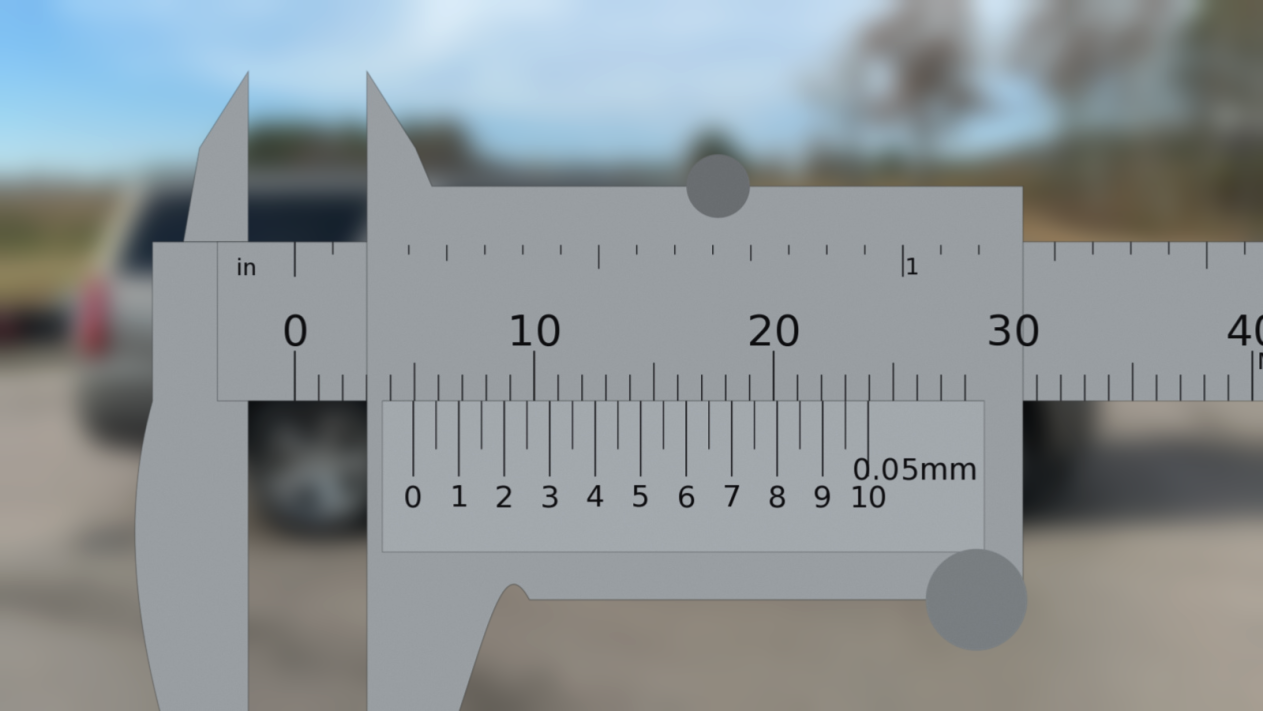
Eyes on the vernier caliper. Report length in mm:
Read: 4.95 mm
